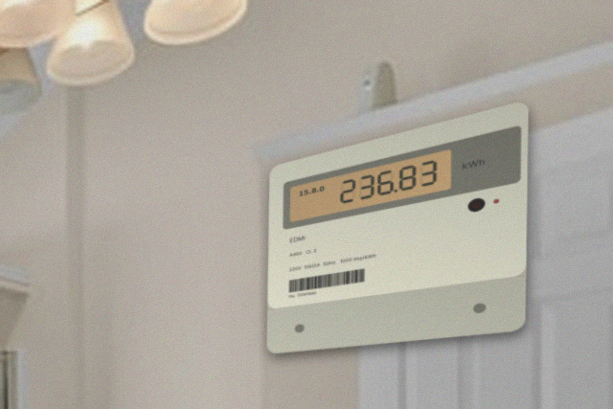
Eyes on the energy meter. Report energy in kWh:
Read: 236.83 kWh
